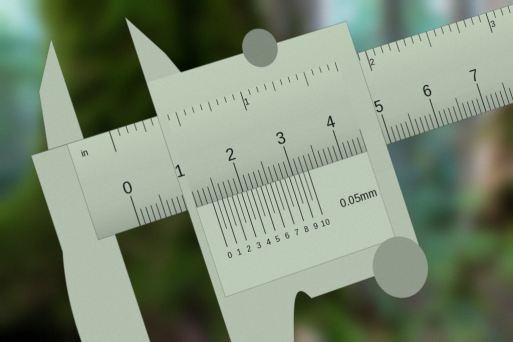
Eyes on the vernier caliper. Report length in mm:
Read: 14.0 mm
